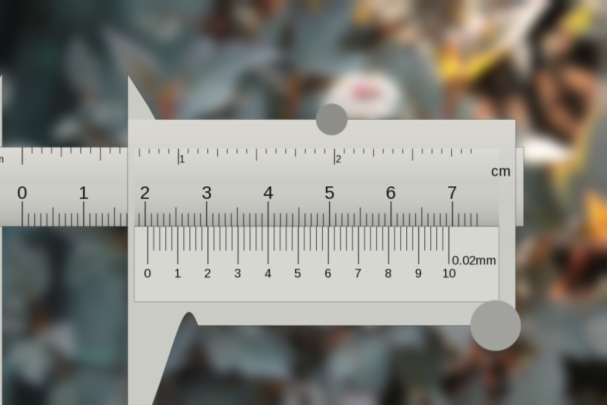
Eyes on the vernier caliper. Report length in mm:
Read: 20.4 mm
